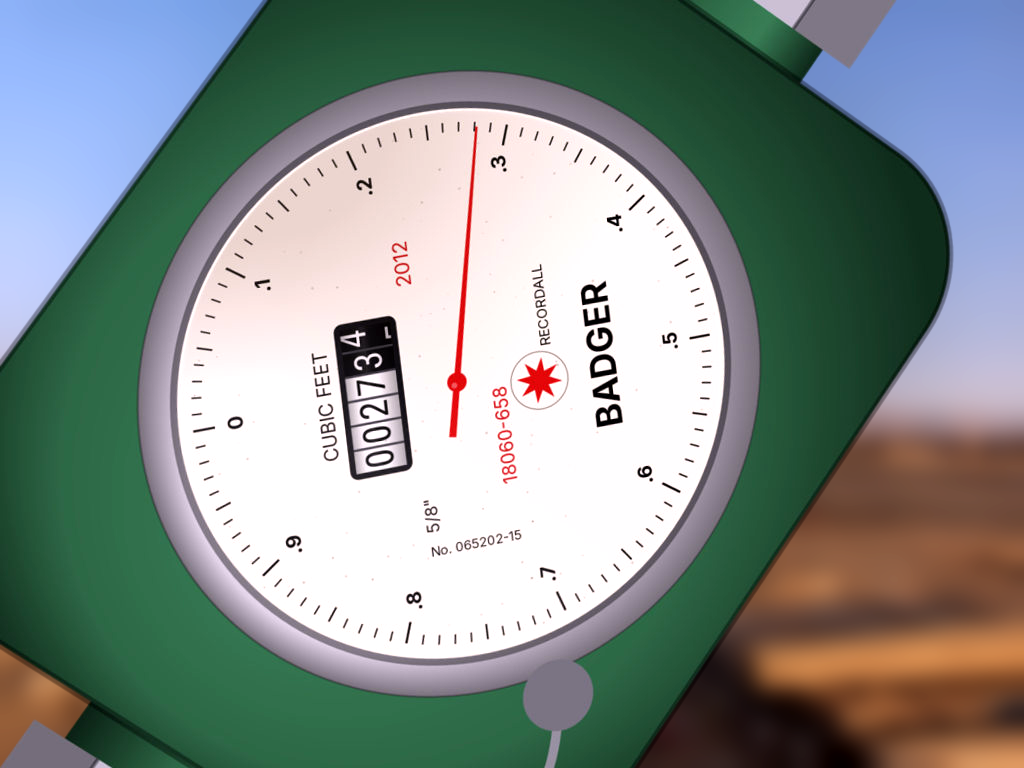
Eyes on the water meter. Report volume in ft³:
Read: 2734.28 ft³
